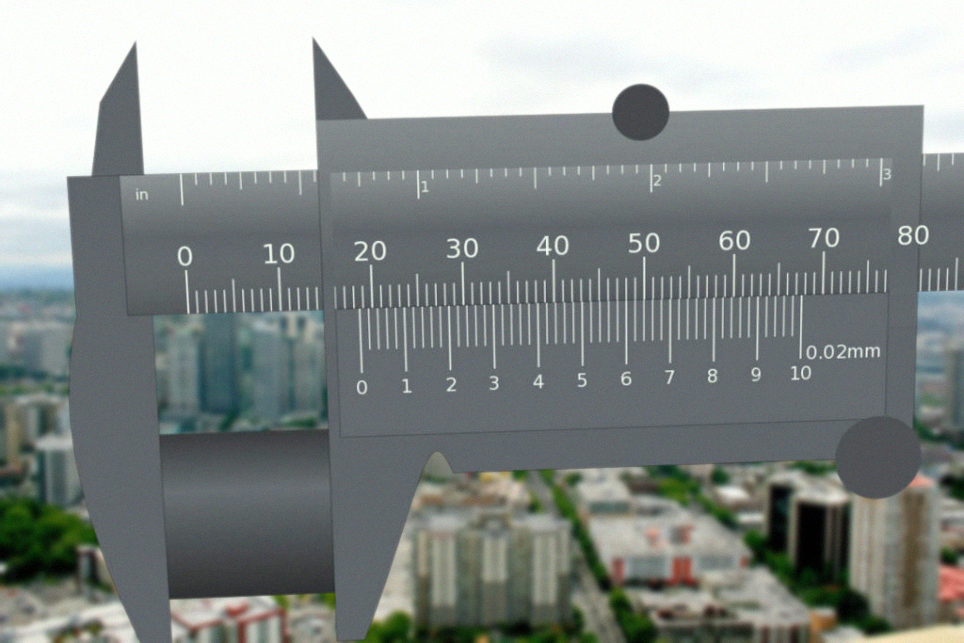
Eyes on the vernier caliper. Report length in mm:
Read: 18.6 mm
